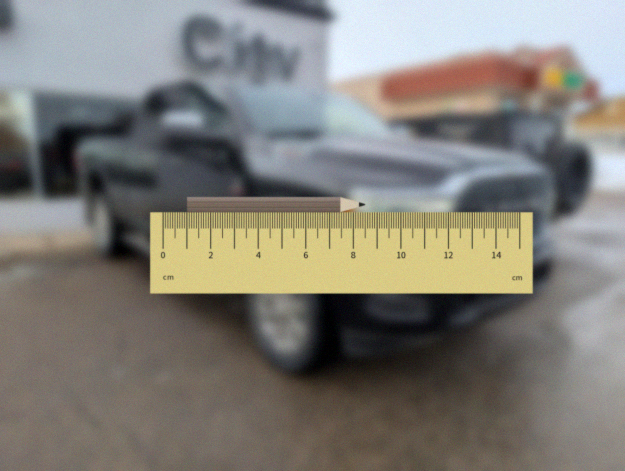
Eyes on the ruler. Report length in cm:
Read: 7.5 cm
